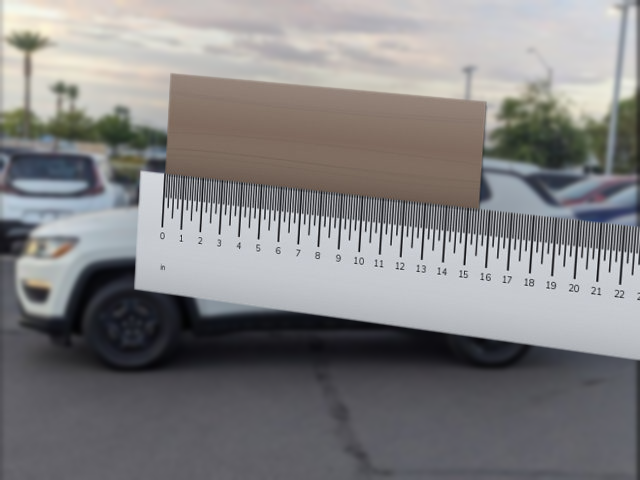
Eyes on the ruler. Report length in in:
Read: 15.5 in
